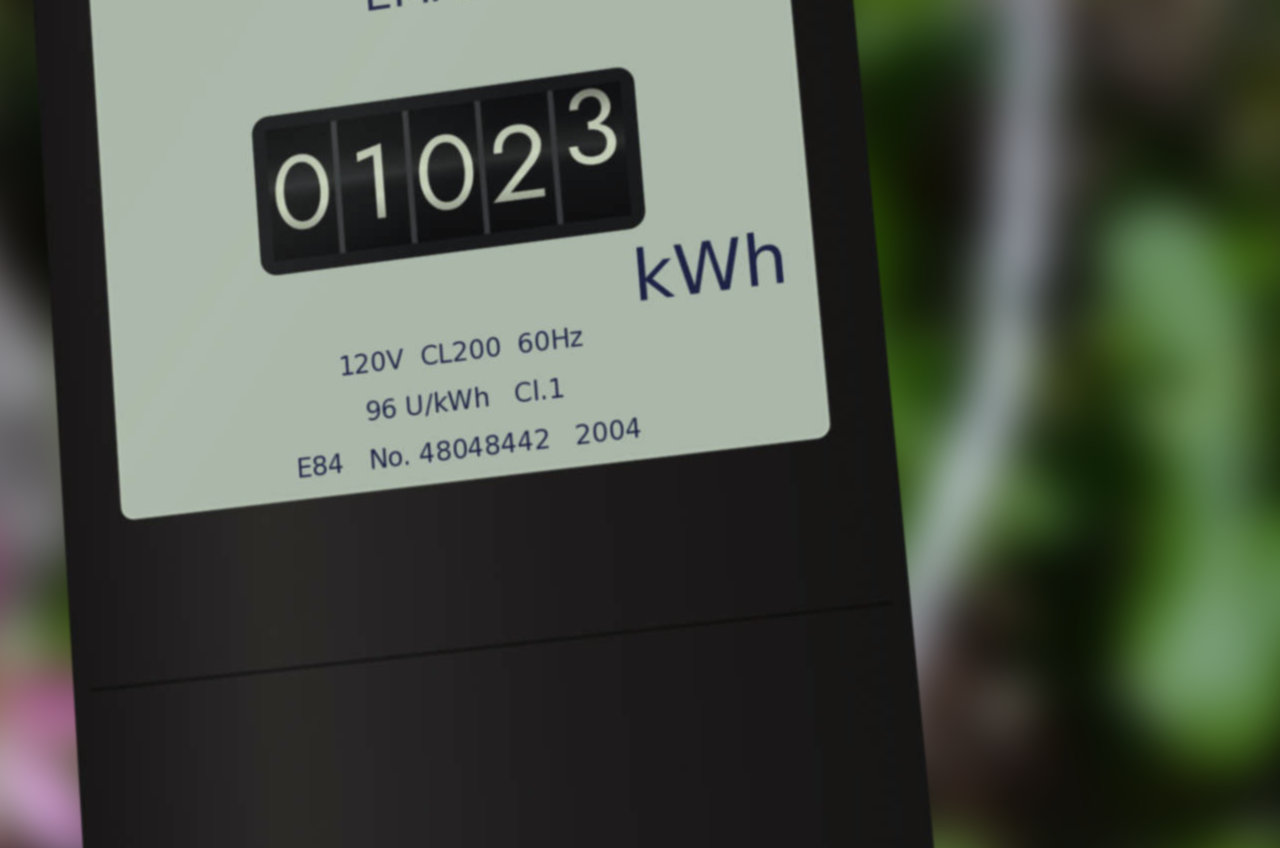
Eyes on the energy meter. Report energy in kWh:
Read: 1023 kWh
